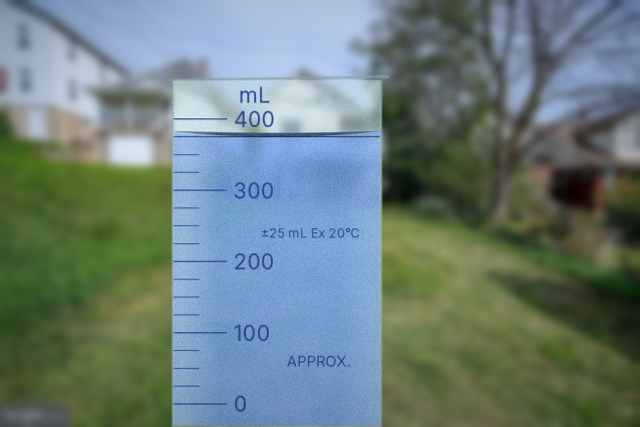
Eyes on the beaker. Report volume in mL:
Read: 375 mL
